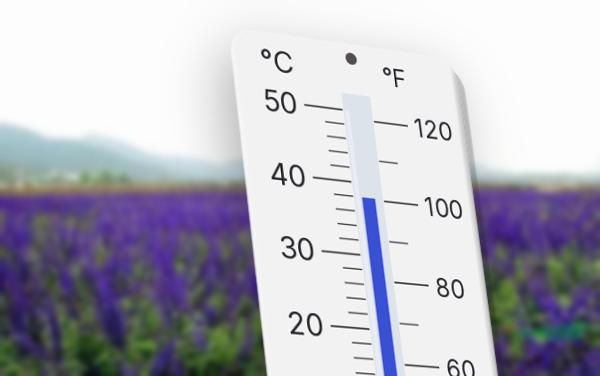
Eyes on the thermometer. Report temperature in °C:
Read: 38 °C
